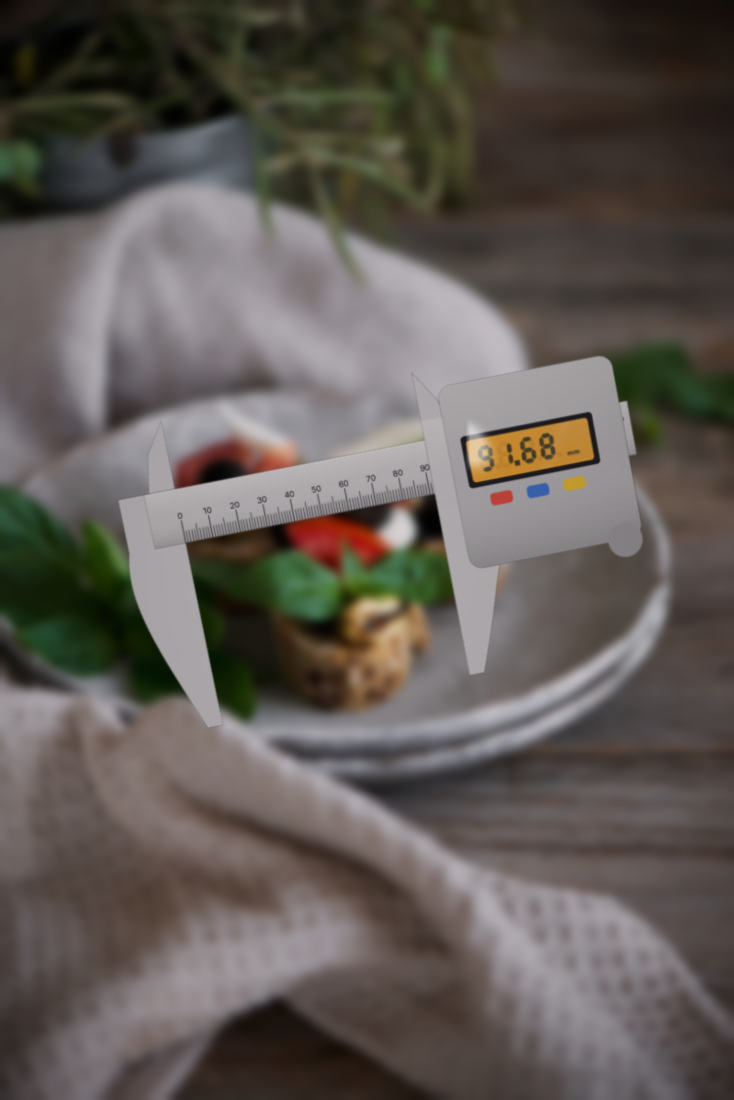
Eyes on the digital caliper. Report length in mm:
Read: 91.68 mm
